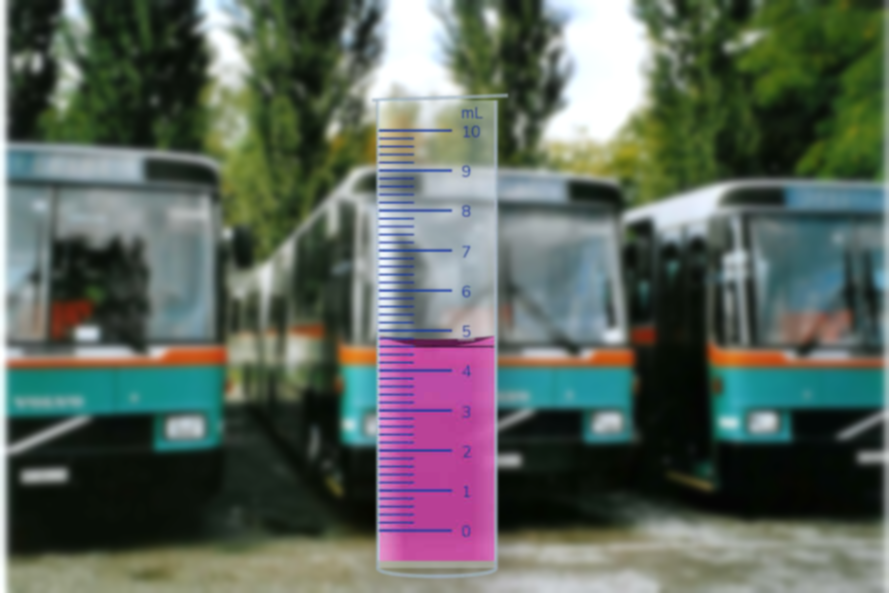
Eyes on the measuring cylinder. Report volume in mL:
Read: 4.6 mL
